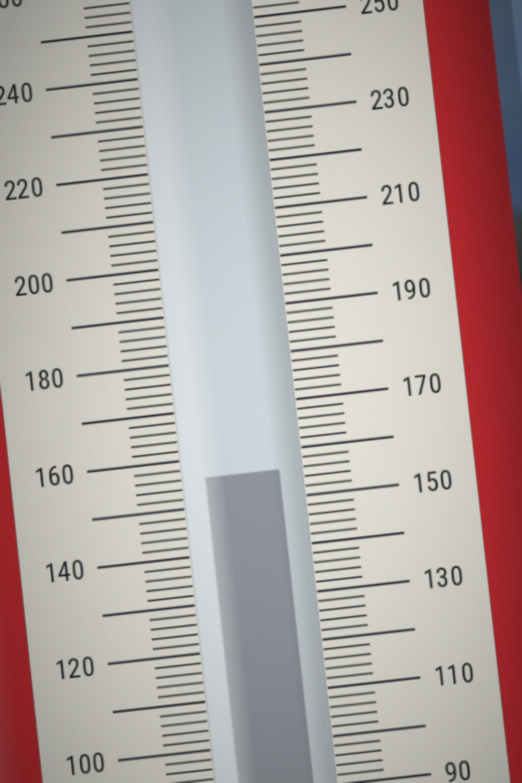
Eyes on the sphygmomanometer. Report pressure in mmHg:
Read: 156 mmHg
